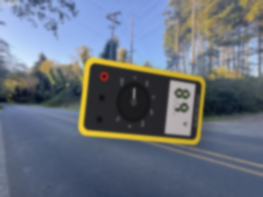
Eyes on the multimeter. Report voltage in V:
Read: 89 V
